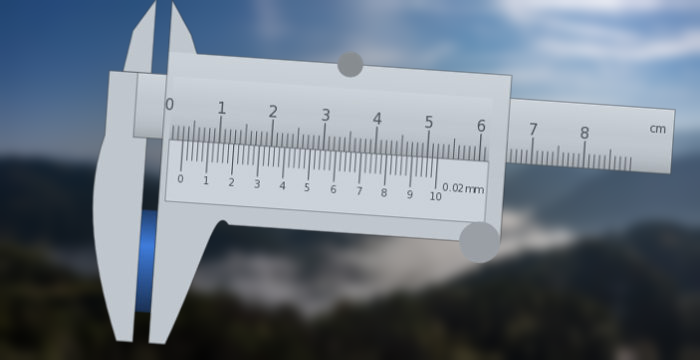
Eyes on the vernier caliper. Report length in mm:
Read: 3.0 mm
